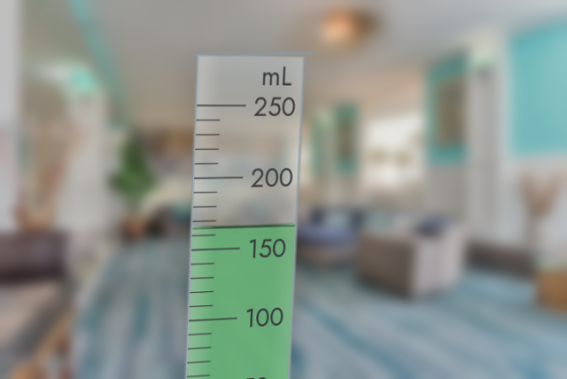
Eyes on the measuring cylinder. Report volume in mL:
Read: 165 mL
